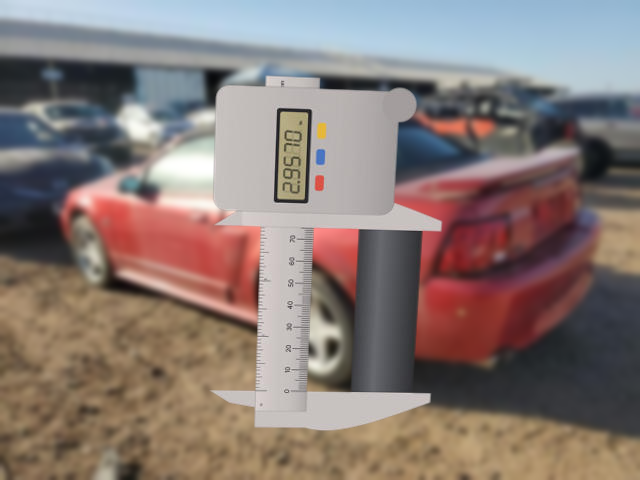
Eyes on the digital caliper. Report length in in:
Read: 2.9570 in
